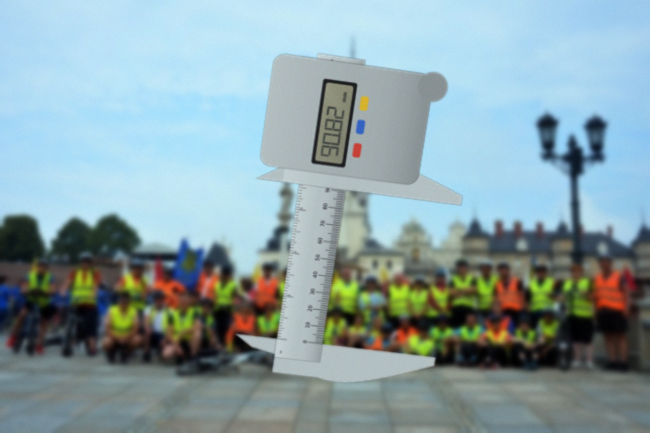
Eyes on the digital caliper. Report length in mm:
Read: 90.82 mm
